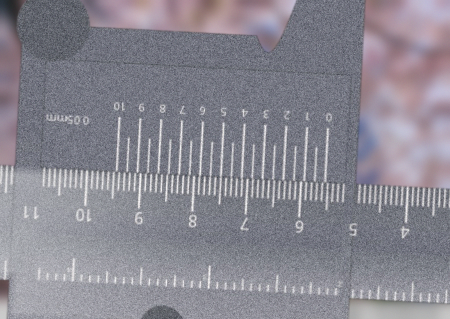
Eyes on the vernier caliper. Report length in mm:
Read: 55.5 mm
